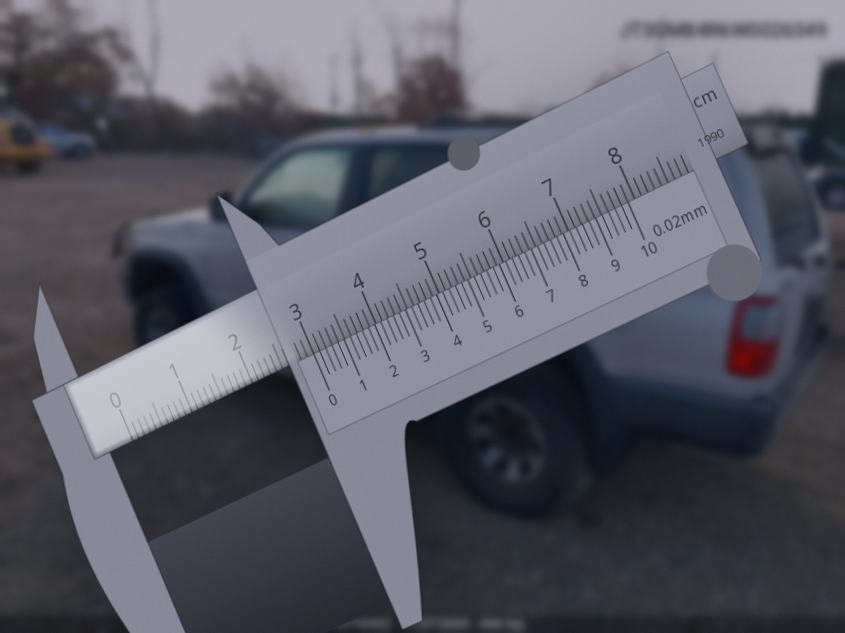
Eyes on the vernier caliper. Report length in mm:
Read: 30.0 mm
